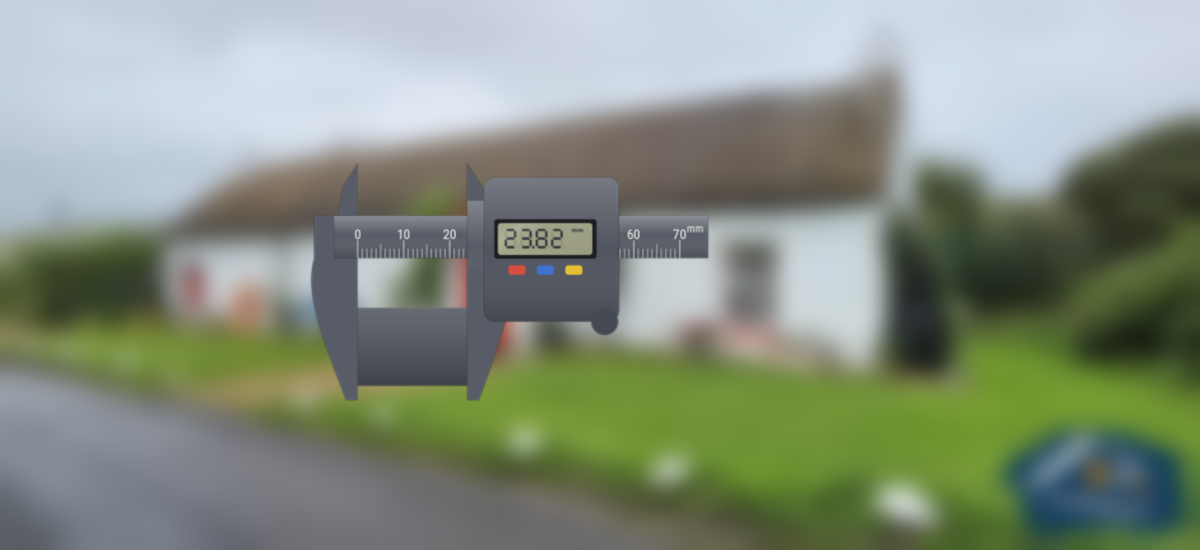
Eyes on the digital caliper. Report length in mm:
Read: 23.82 mm
